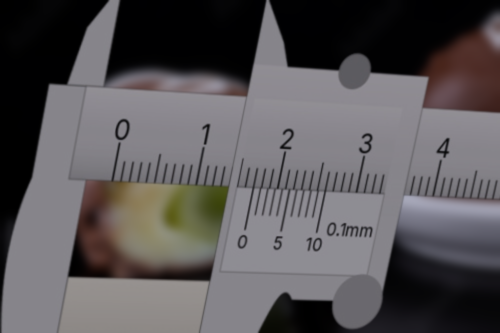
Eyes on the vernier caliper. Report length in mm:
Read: 17.0 mm
